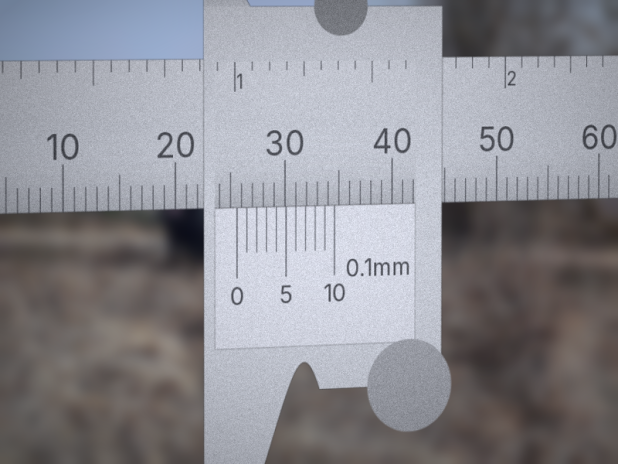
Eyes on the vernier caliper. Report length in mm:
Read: 25.6 mm
